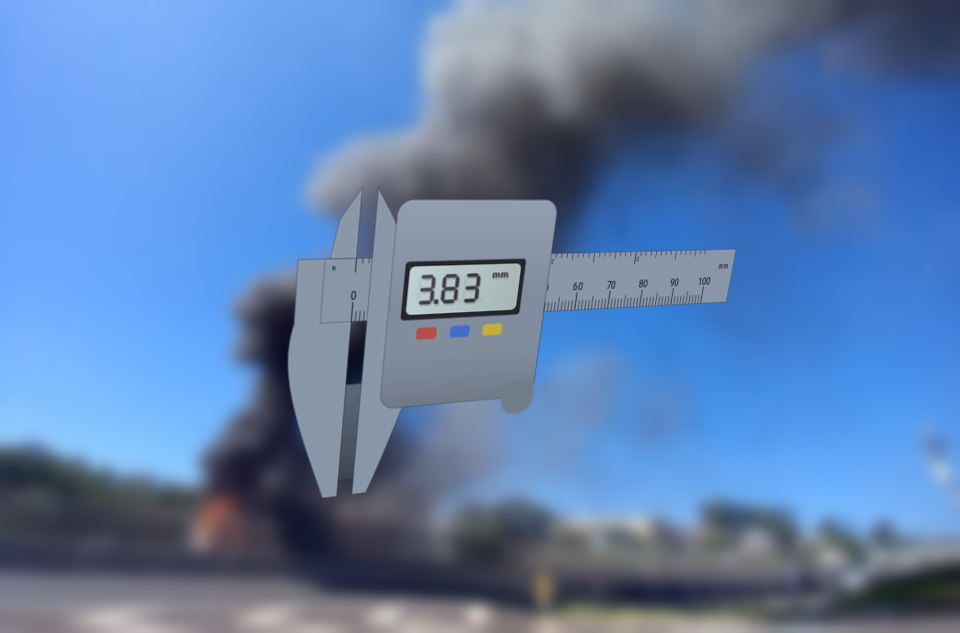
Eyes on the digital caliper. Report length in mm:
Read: 3.83 mm
